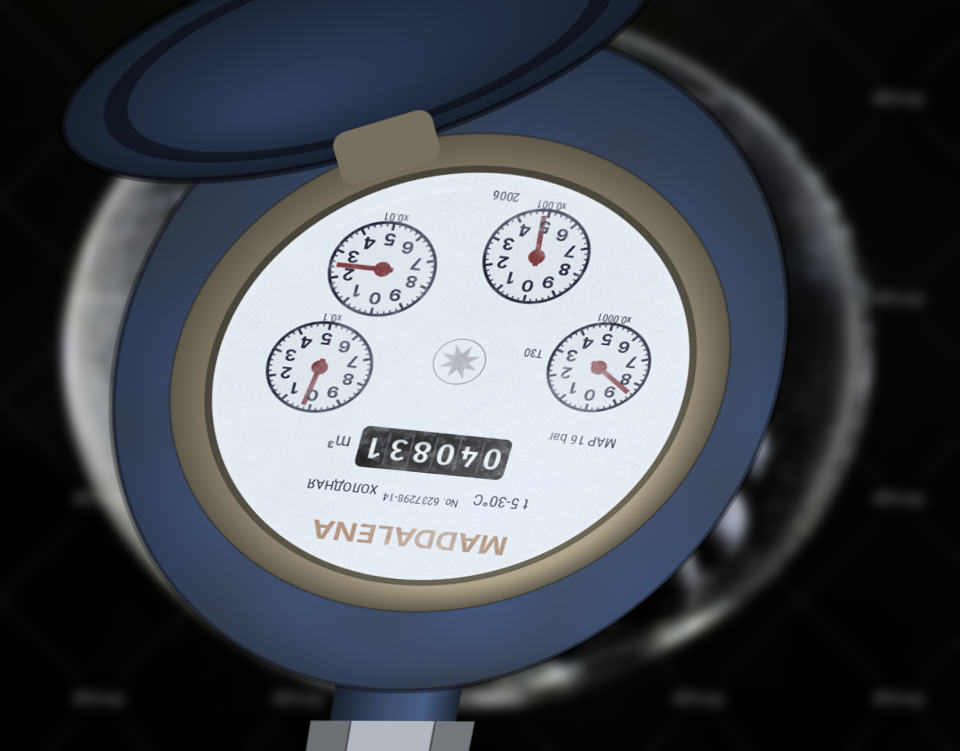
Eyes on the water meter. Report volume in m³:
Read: 40831.0248 m³
